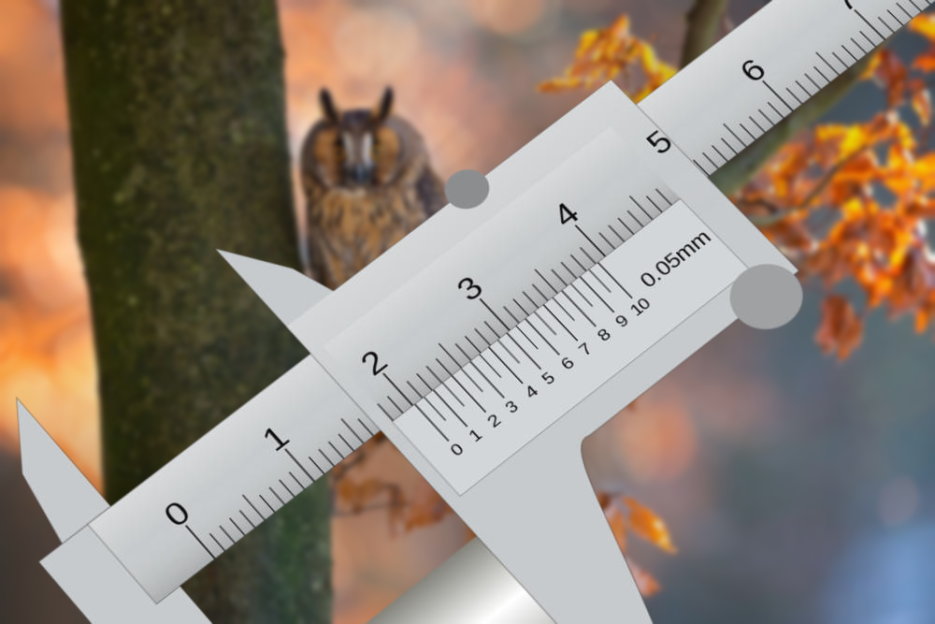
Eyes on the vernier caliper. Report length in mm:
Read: 20.2 mm
